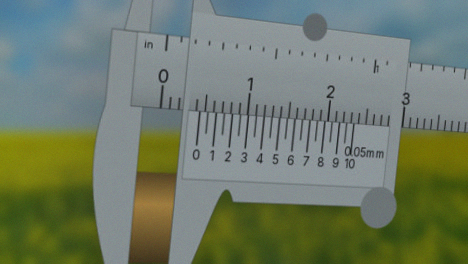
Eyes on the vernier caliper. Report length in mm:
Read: 4.4 mm
